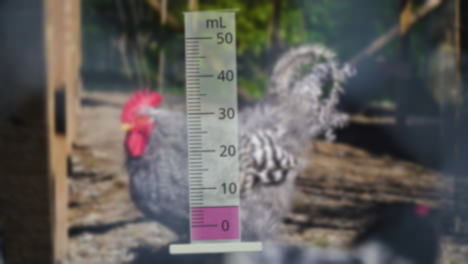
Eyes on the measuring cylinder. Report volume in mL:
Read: 5 mL
